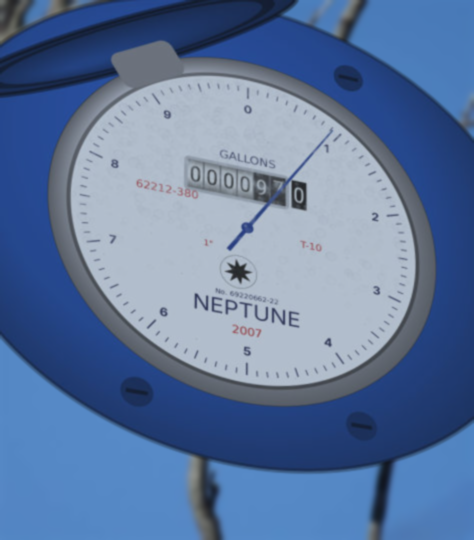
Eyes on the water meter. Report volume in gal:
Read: 970.9 gal
